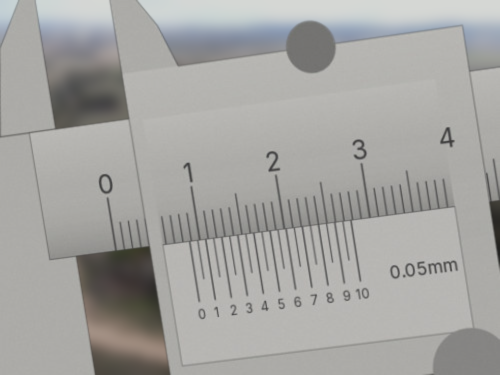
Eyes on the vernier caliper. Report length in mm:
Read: 8.8 mm
